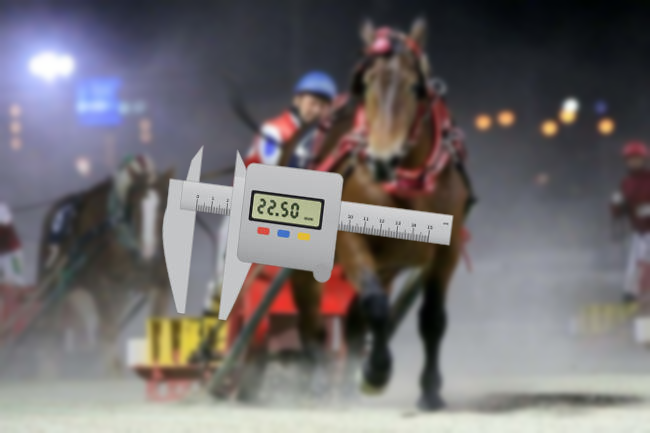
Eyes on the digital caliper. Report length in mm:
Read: 22.50 mm
